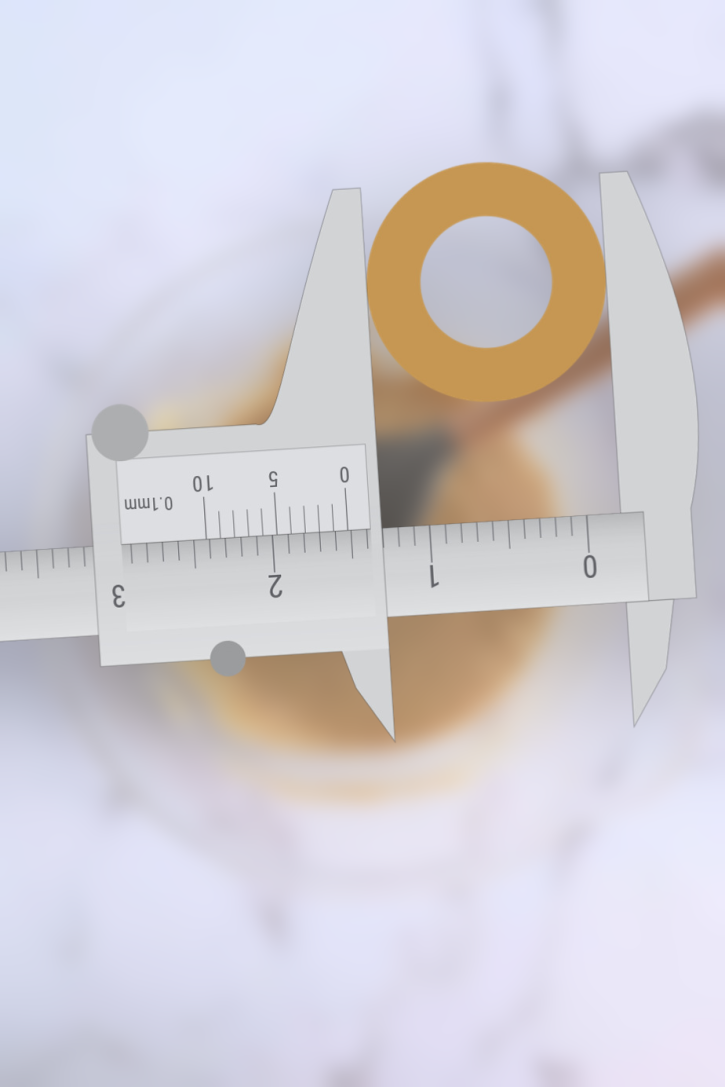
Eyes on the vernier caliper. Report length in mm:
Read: 15.2 mm
